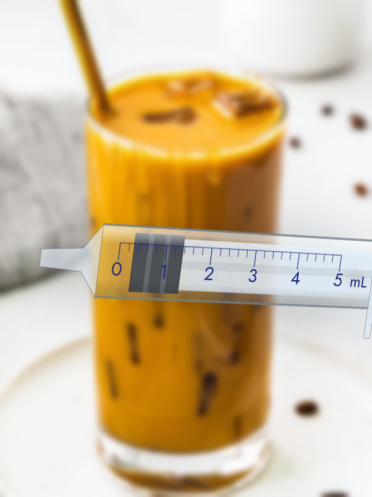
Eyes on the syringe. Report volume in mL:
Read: 0.3 mL
